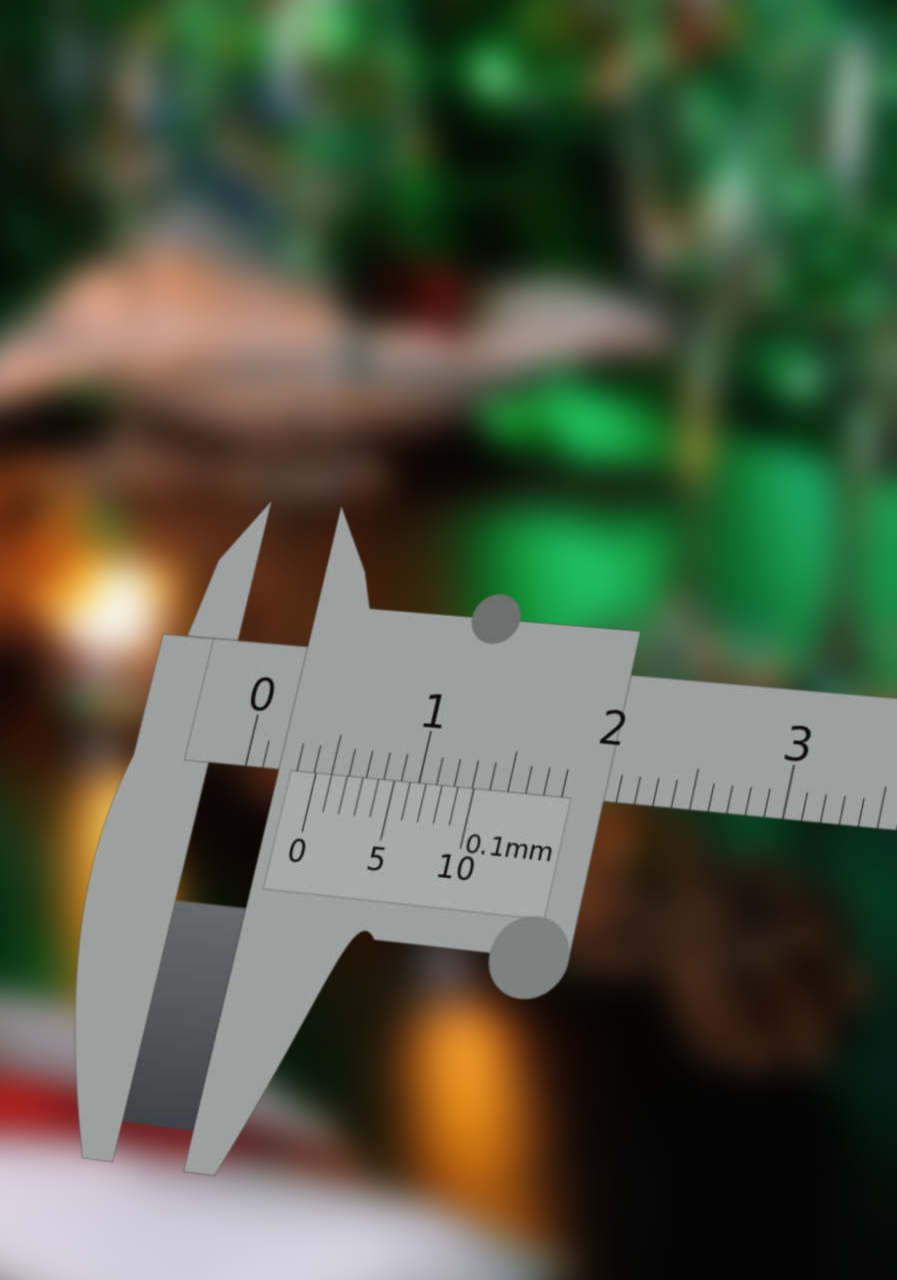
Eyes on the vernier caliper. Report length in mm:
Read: 4.1 mm
